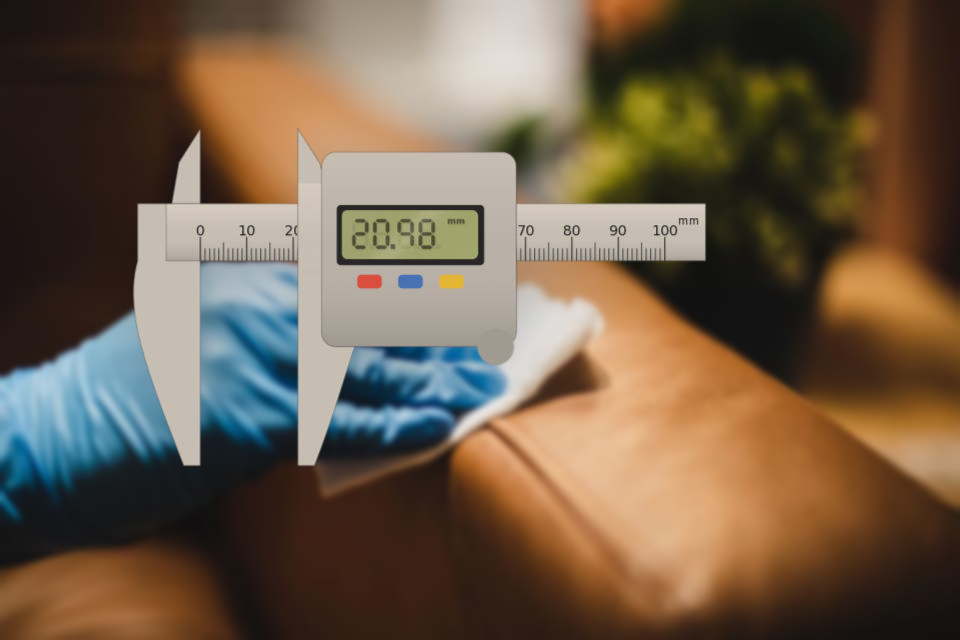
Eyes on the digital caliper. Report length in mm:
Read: 20.98 mm
